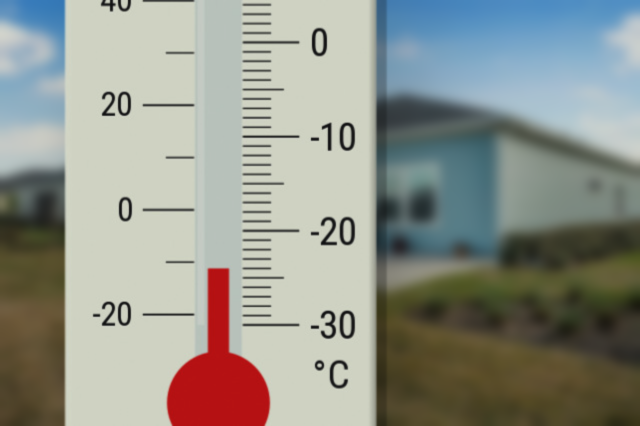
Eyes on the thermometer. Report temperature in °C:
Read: -24 °C
